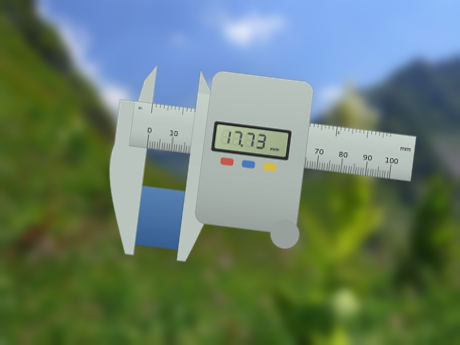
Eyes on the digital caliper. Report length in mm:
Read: 17.73 mm
